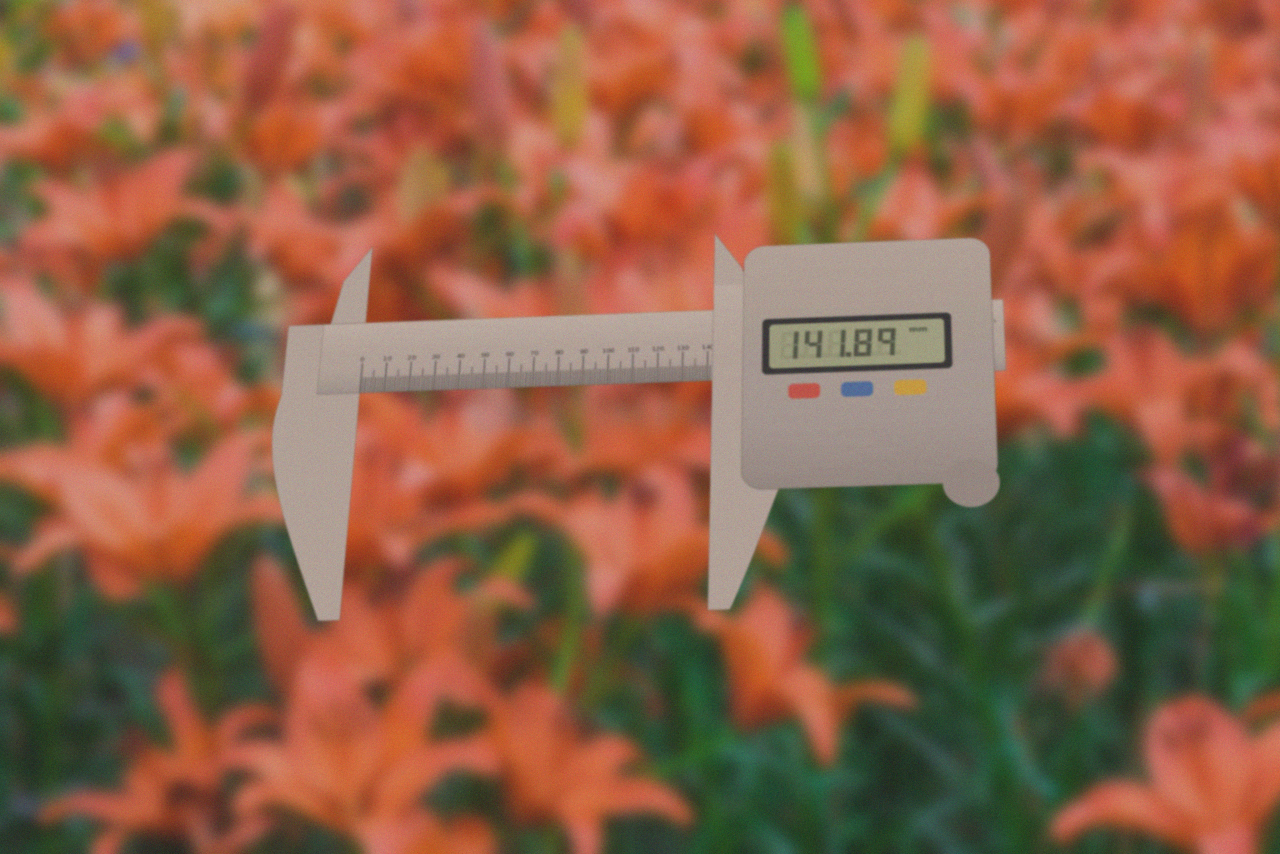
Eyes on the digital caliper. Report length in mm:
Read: 141.89 mm
